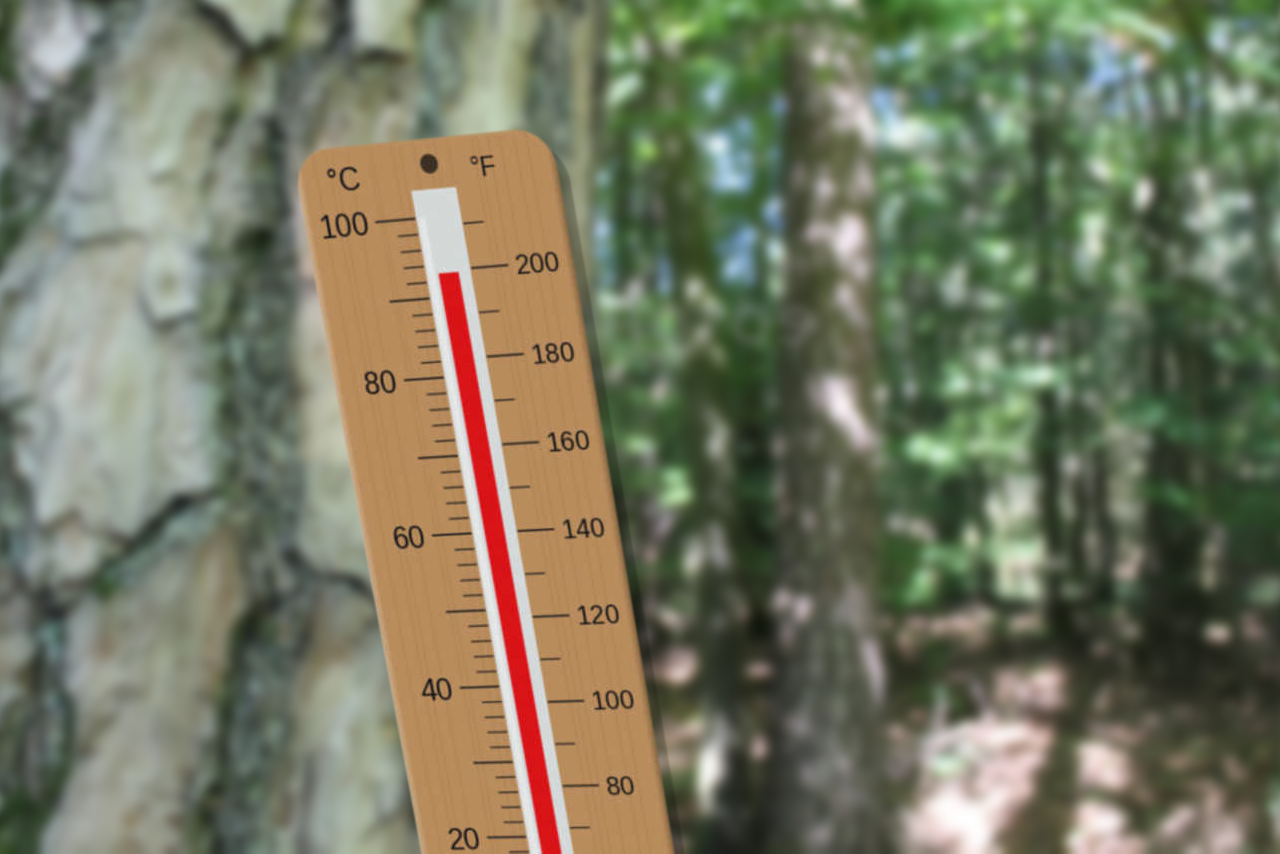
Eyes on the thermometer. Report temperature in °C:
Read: 93 °C
